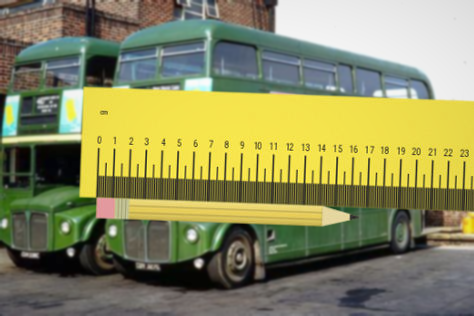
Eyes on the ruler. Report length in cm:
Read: 16.5 cm
